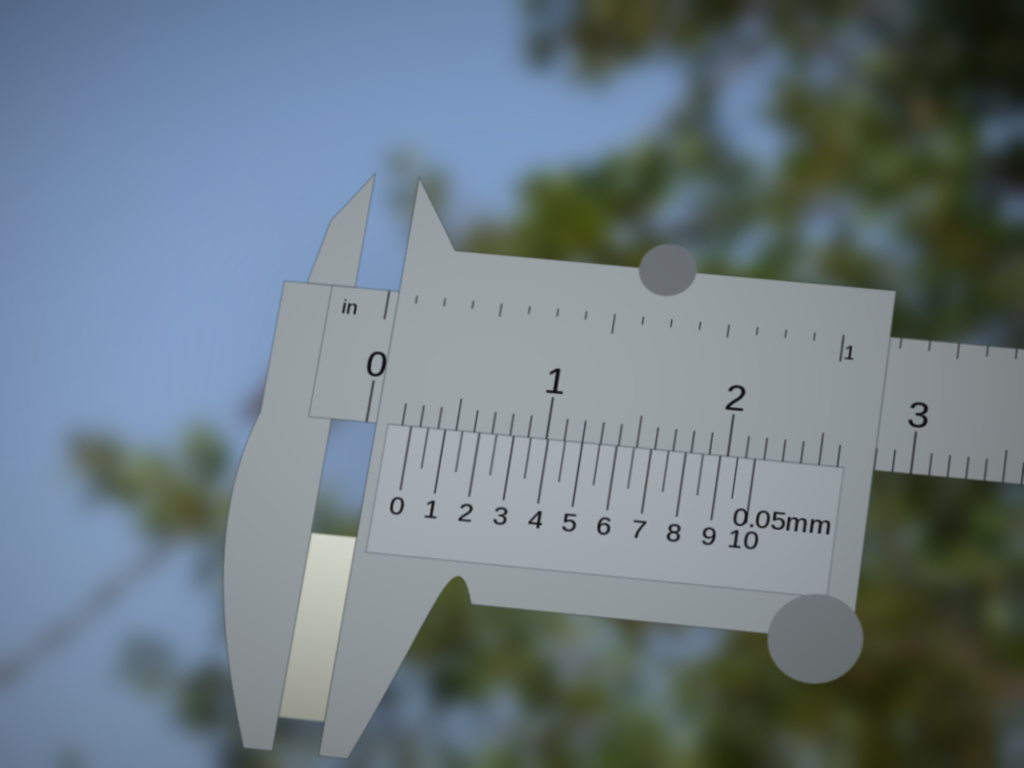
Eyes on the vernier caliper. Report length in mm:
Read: 2.5 mm
